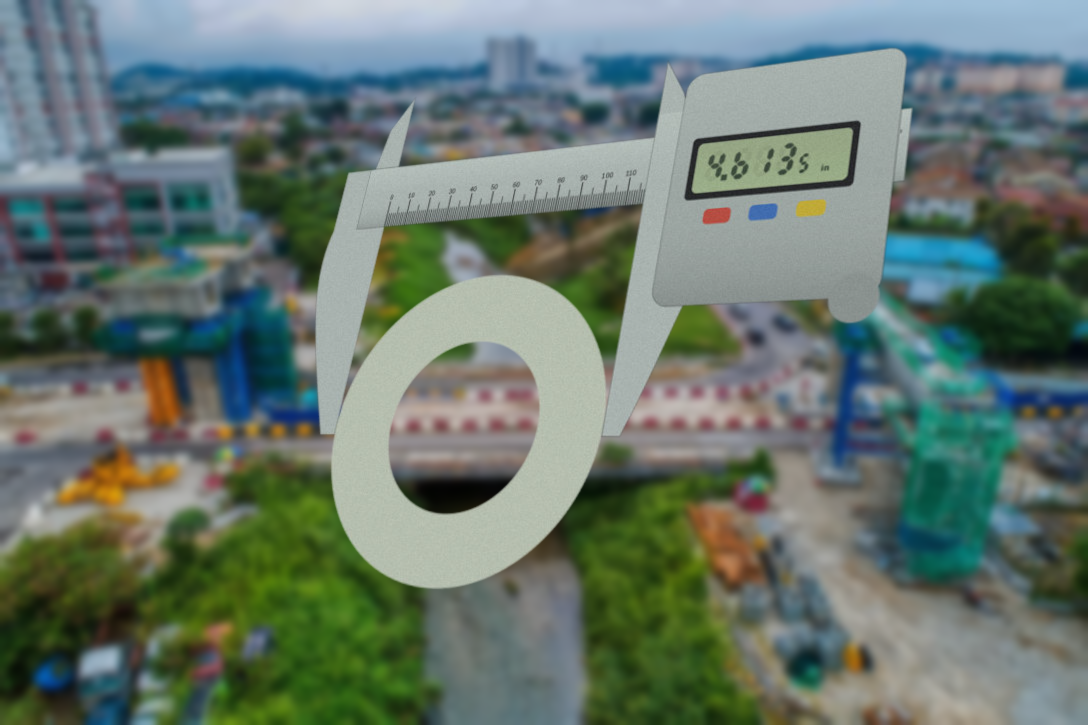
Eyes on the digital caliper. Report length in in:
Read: 4.6135 in
